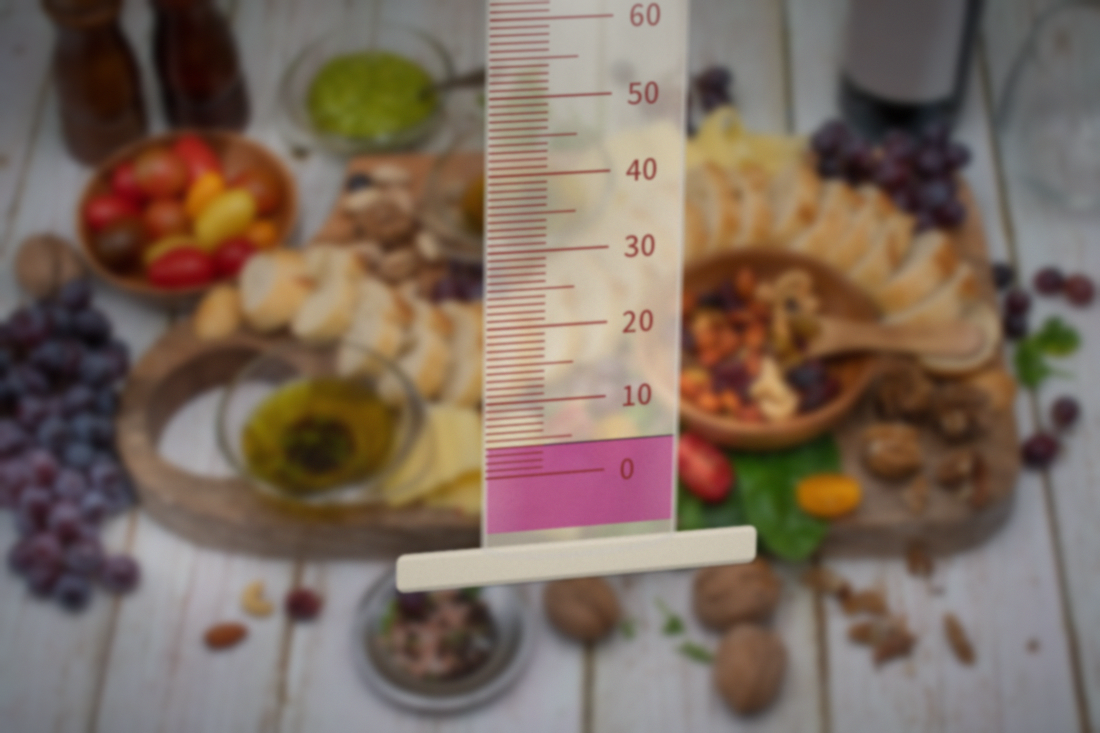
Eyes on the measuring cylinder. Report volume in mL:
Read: 4 mL
